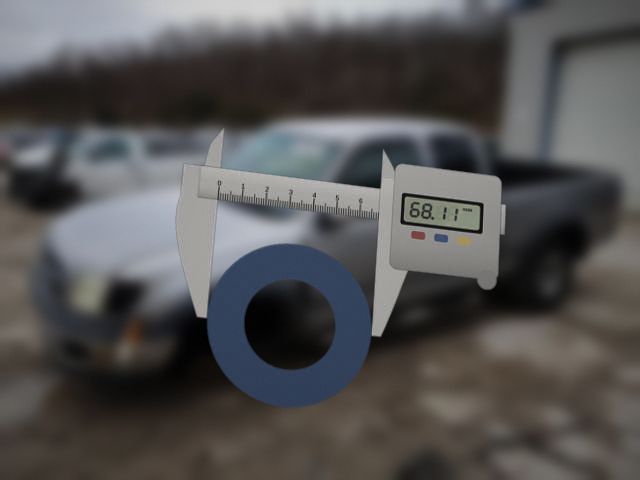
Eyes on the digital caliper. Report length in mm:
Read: 68.11 mm
